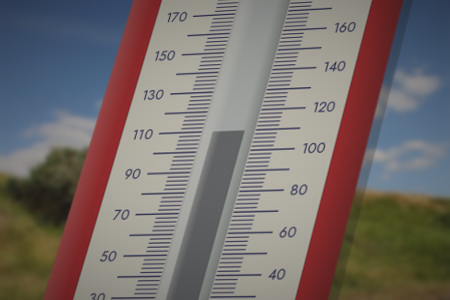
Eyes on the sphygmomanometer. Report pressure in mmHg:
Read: 110 mmHg
